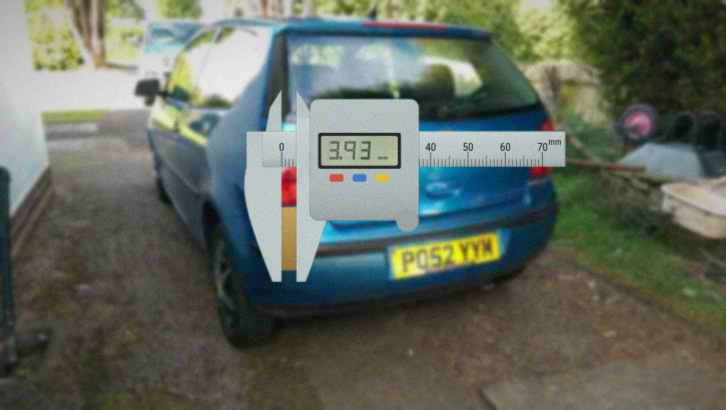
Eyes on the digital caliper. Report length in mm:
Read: 3.93 mm
